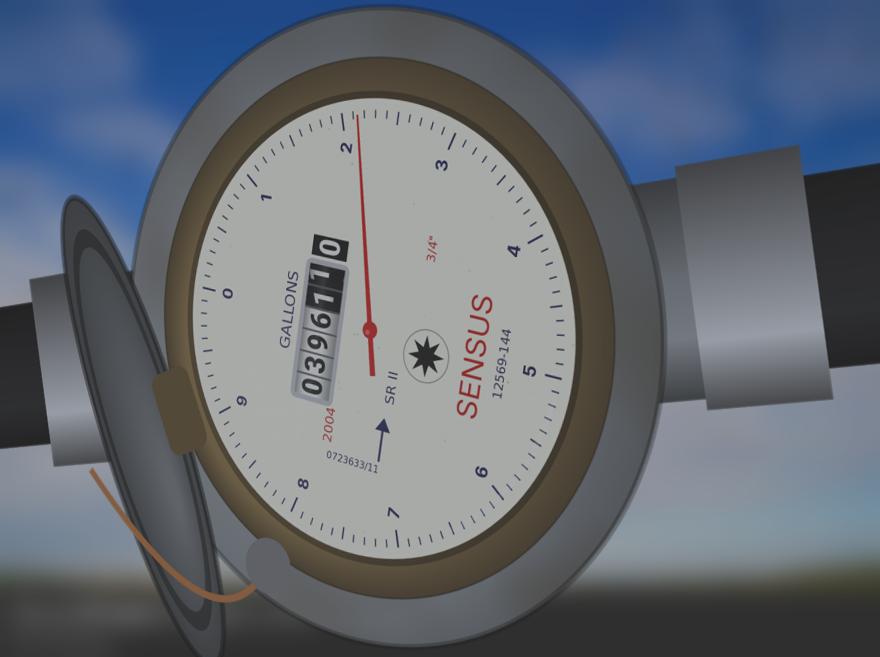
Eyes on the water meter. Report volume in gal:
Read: 396112.1 gal
